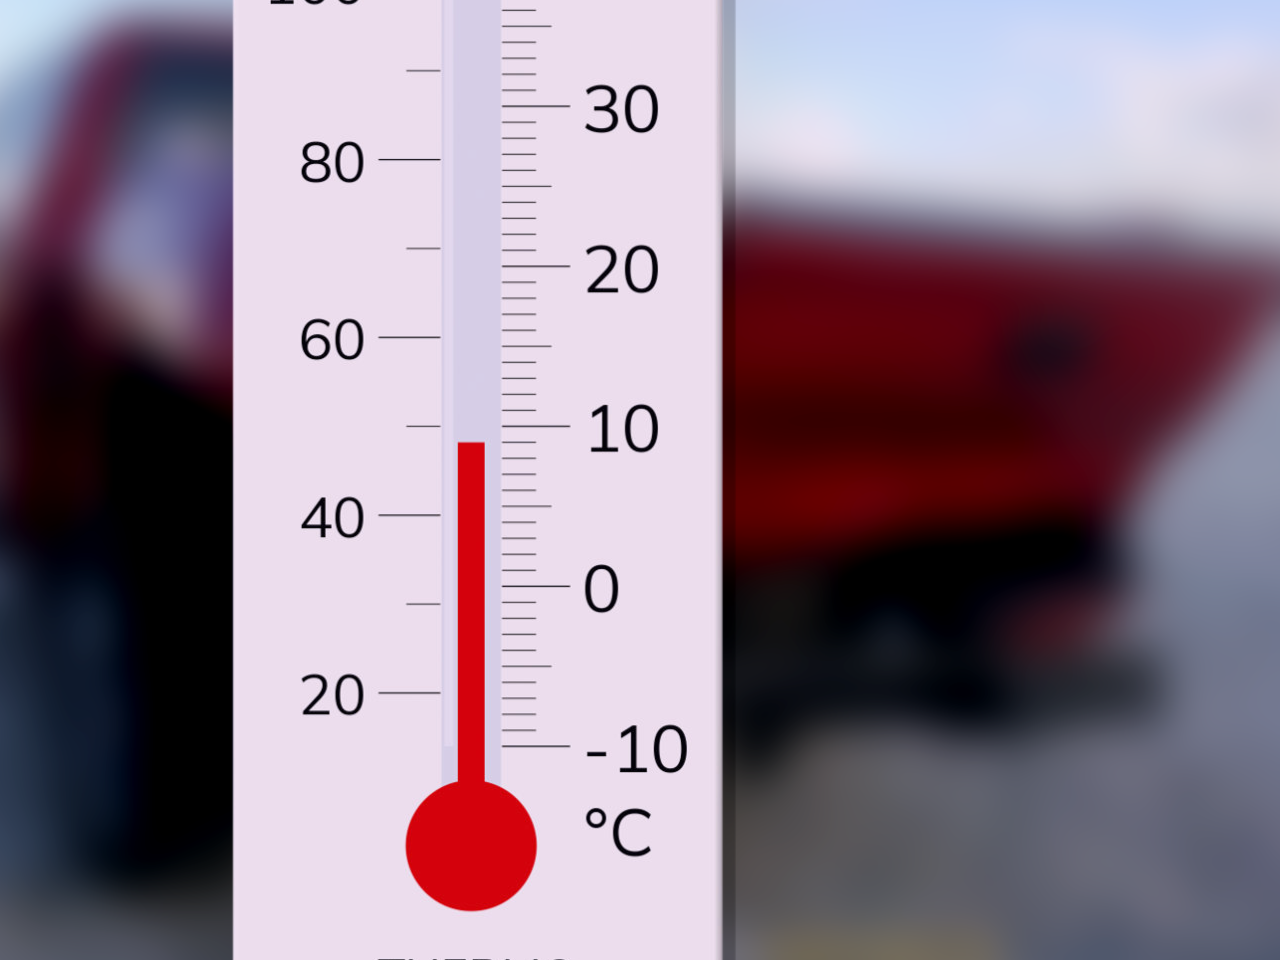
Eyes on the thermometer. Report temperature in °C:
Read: 9 °C
